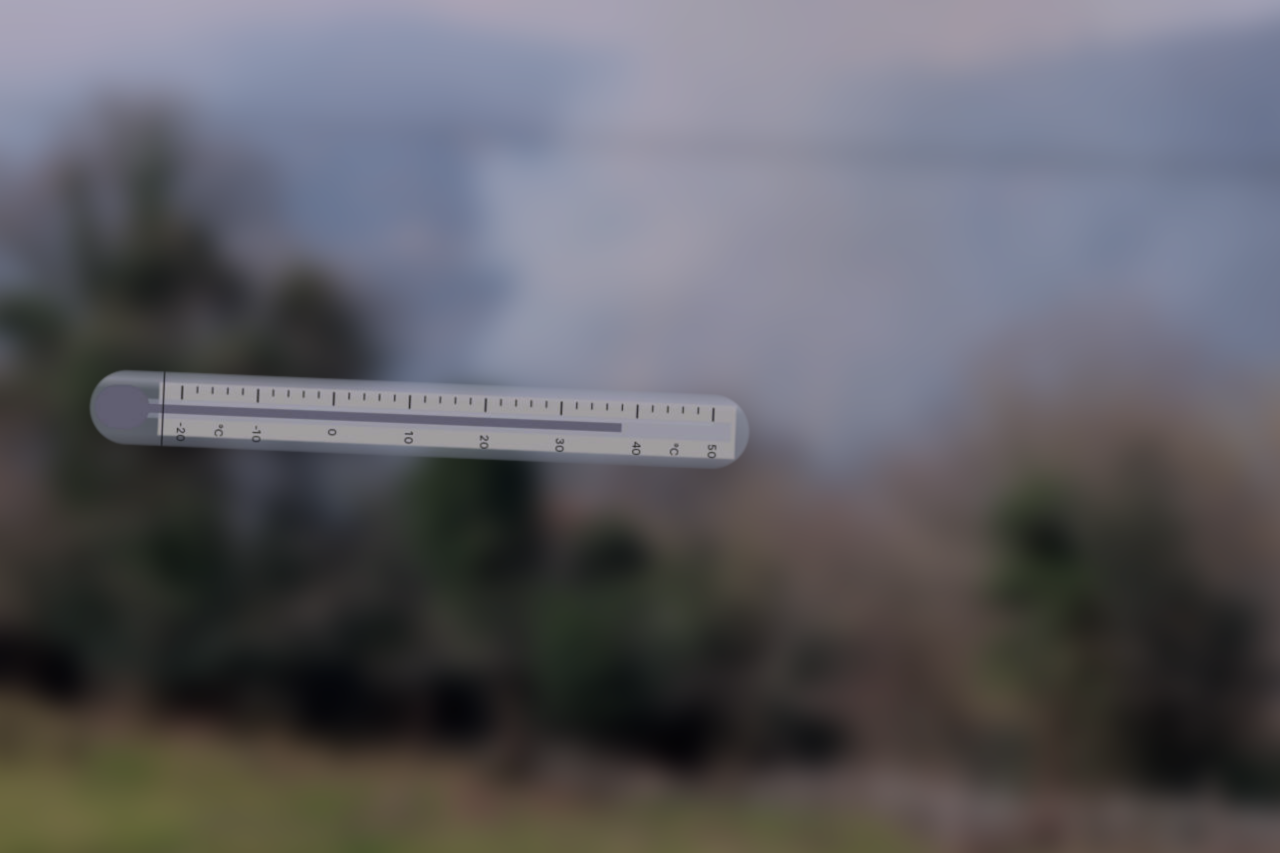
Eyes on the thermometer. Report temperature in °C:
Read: 38 °C
